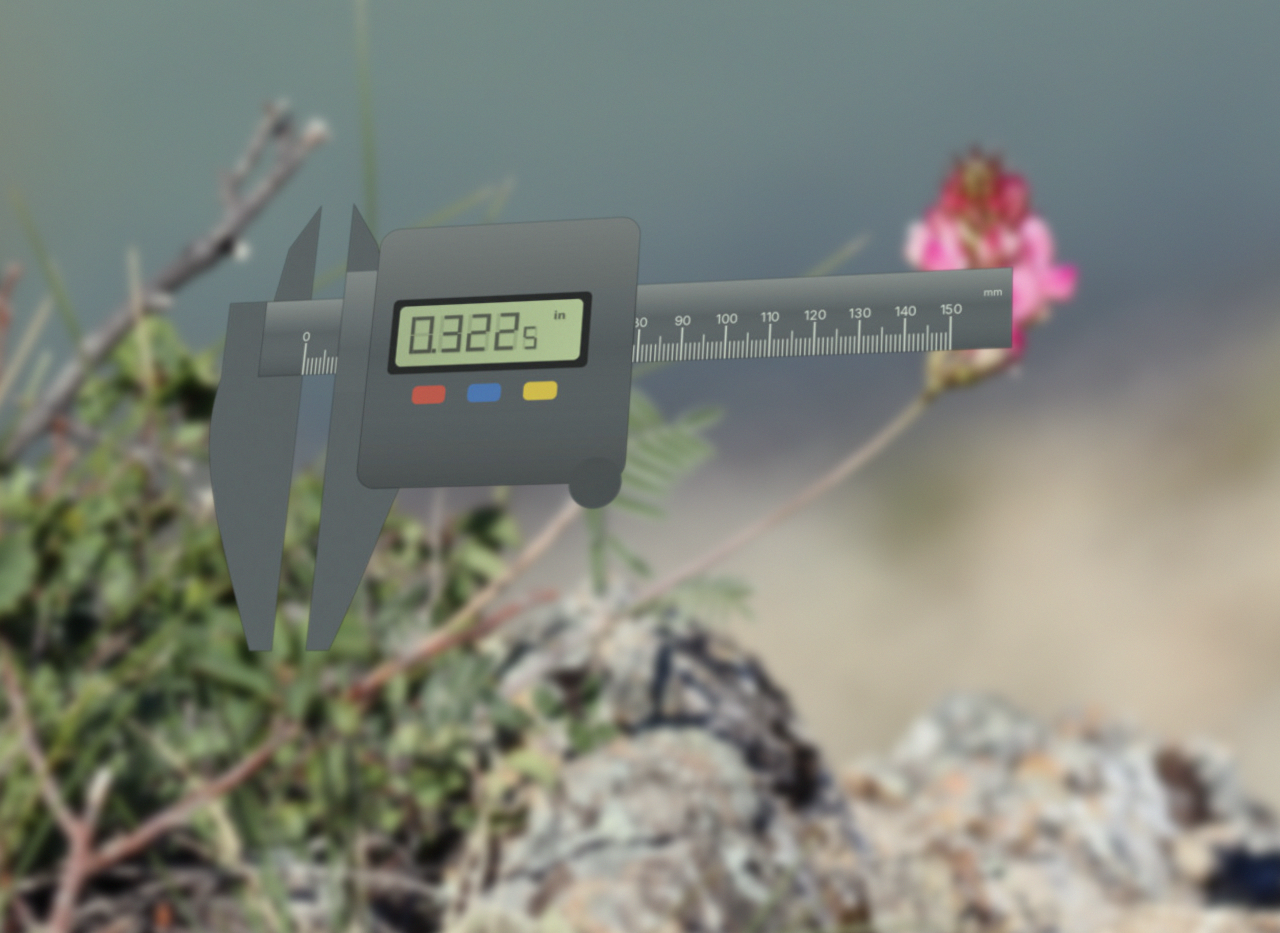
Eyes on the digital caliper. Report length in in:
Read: 0.3225 in
